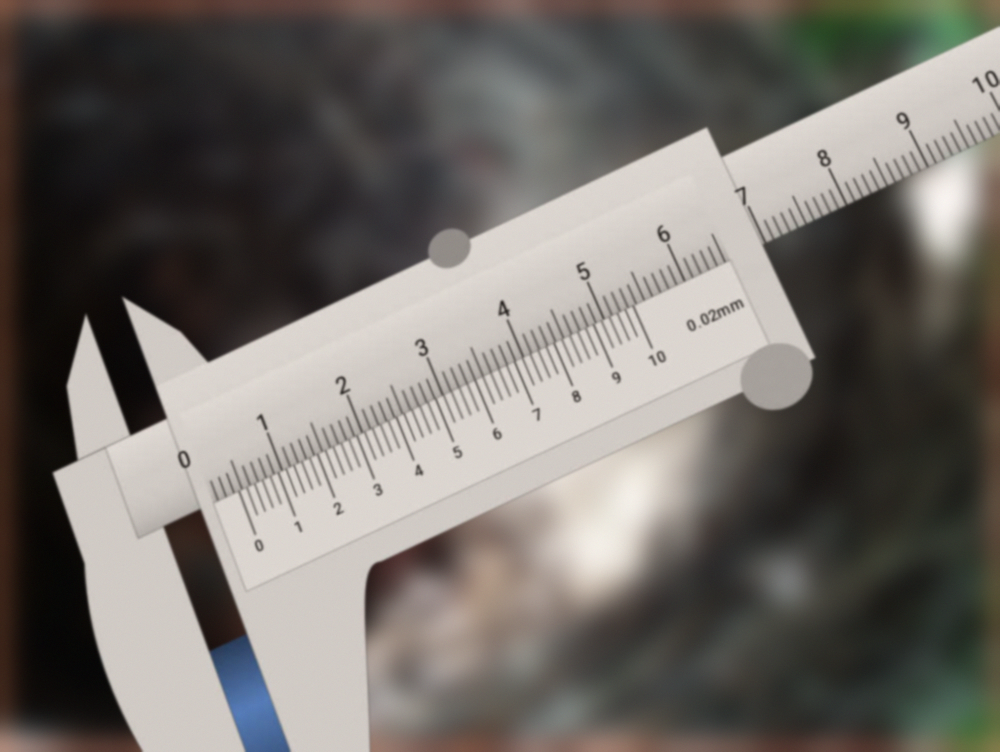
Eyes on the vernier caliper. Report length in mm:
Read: 4.6 mm
